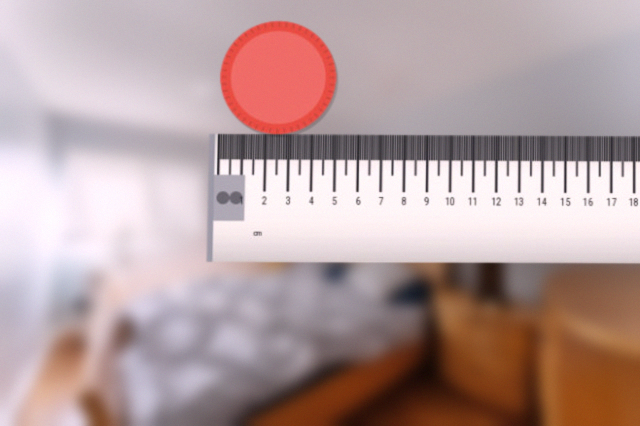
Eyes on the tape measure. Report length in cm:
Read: 5 cm
